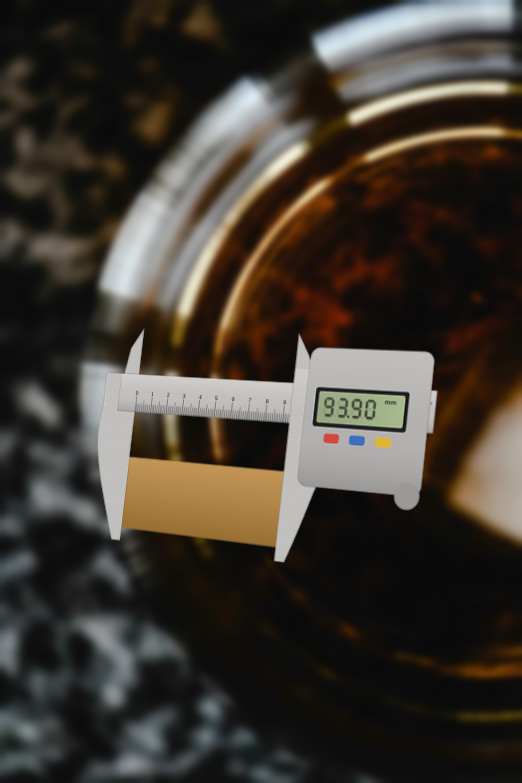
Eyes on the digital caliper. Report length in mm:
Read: 93.90 mm
